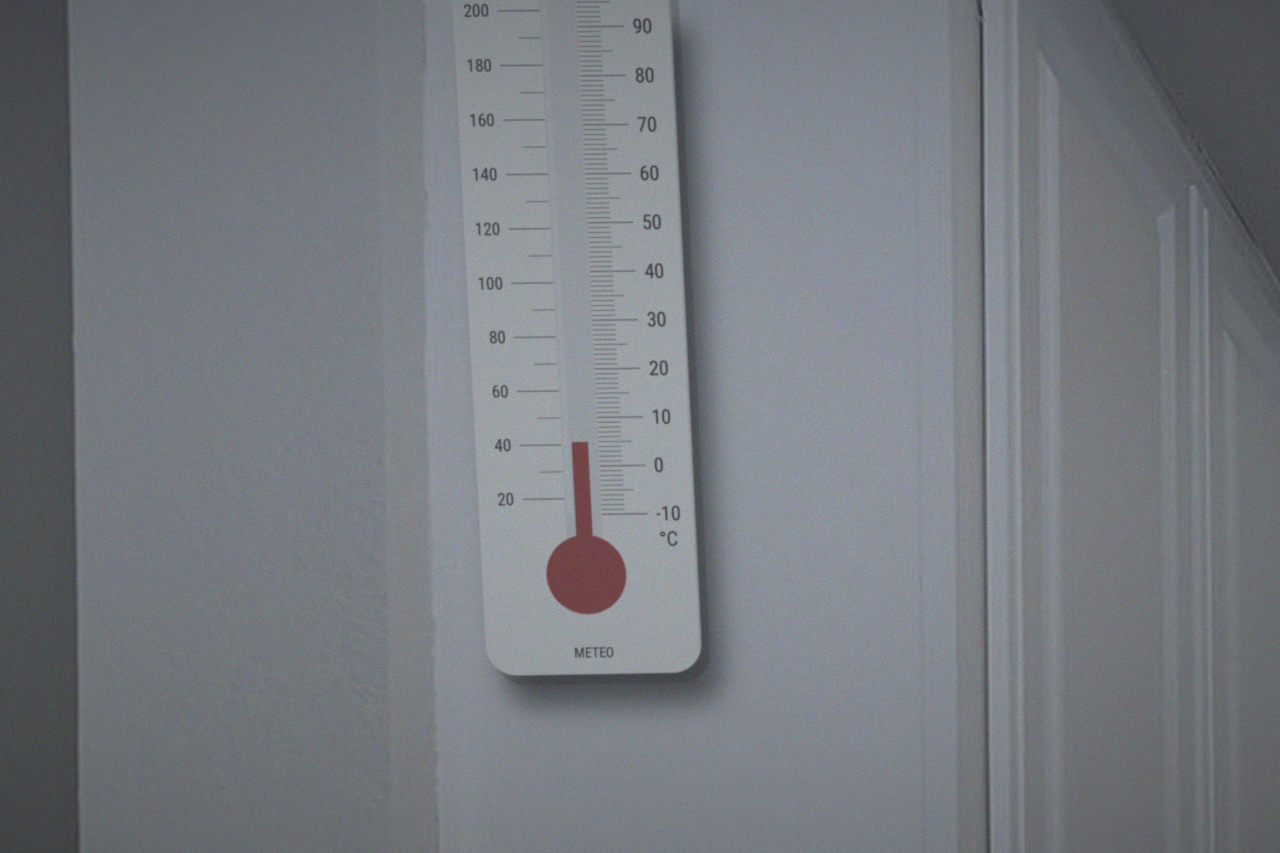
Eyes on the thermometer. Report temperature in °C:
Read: 5 °C
